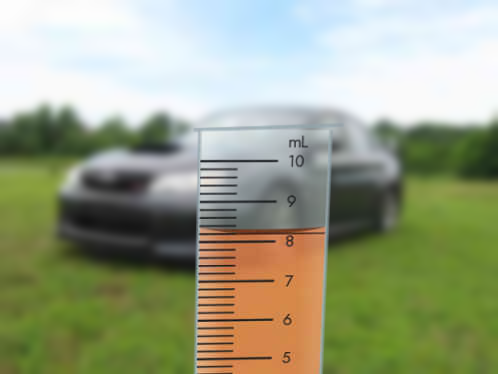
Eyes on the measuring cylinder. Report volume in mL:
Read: 8.2 mL
